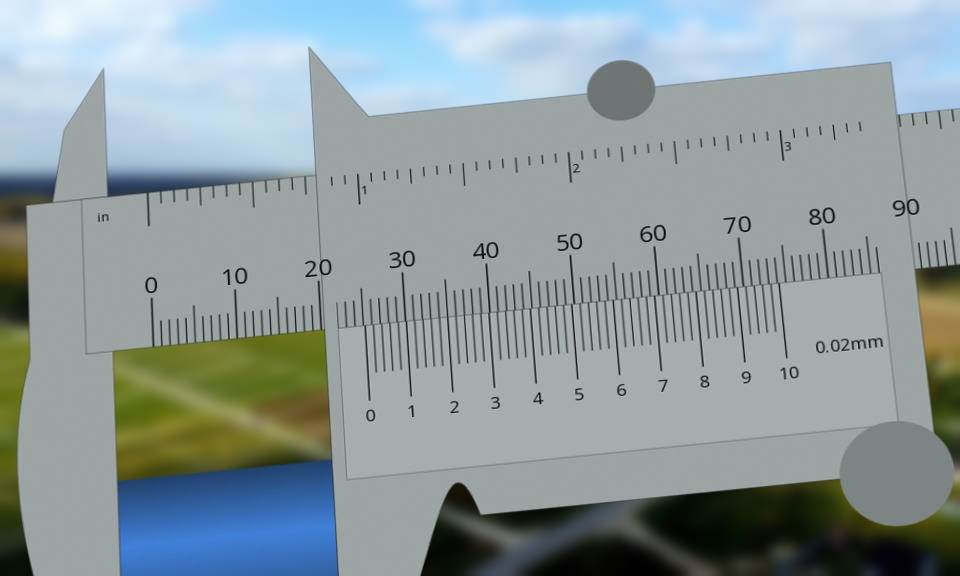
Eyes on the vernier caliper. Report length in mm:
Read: 25.2 mm
